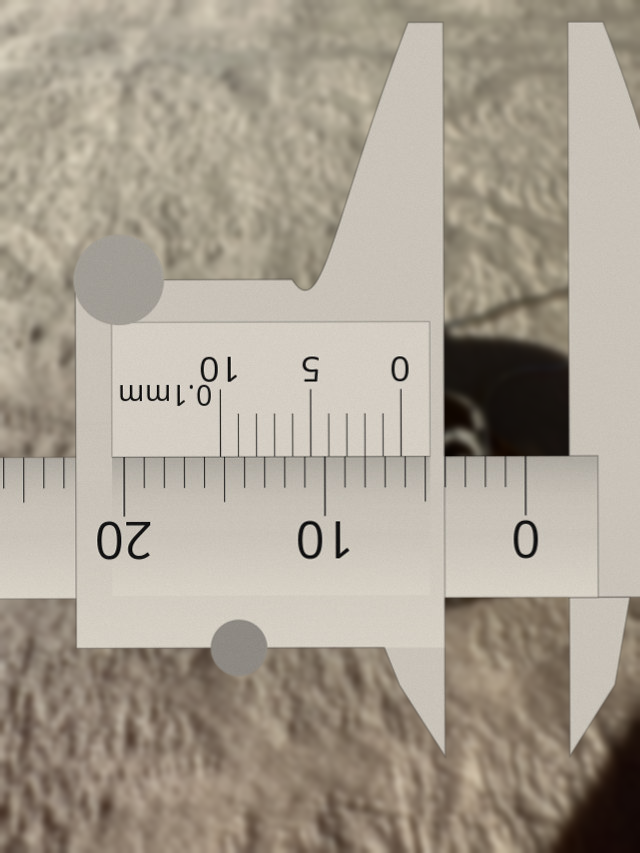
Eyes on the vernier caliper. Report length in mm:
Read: 6.2 mm
